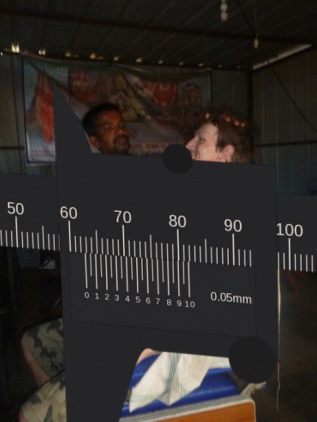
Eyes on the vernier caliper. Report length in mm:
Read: 62.8 mm
